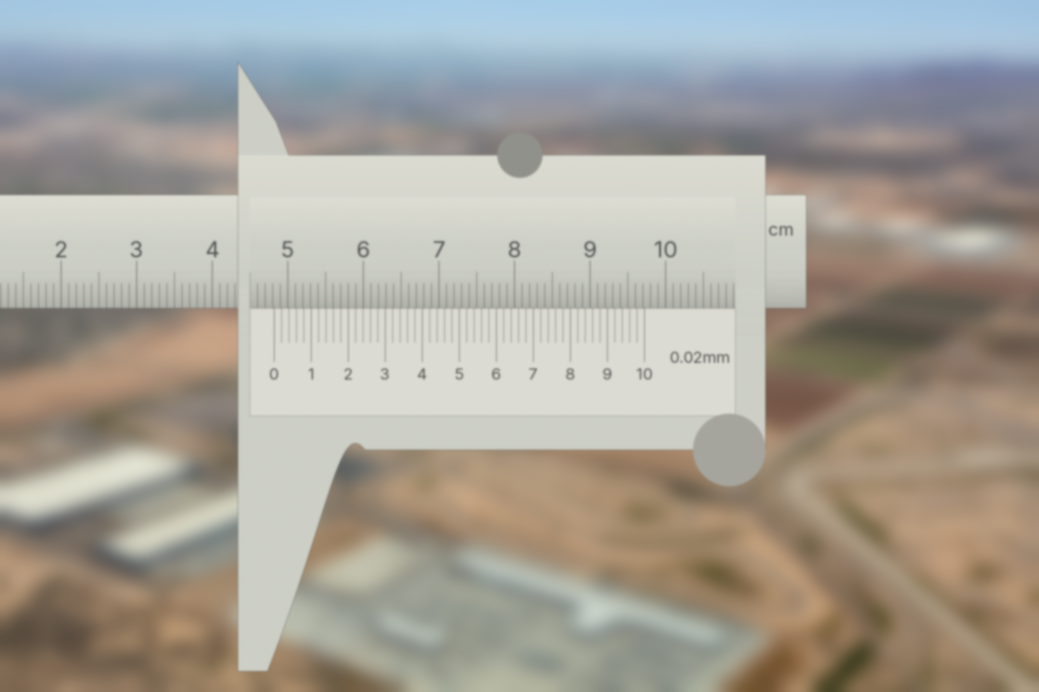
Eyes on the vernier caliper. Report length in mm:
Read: 48.2 mm
